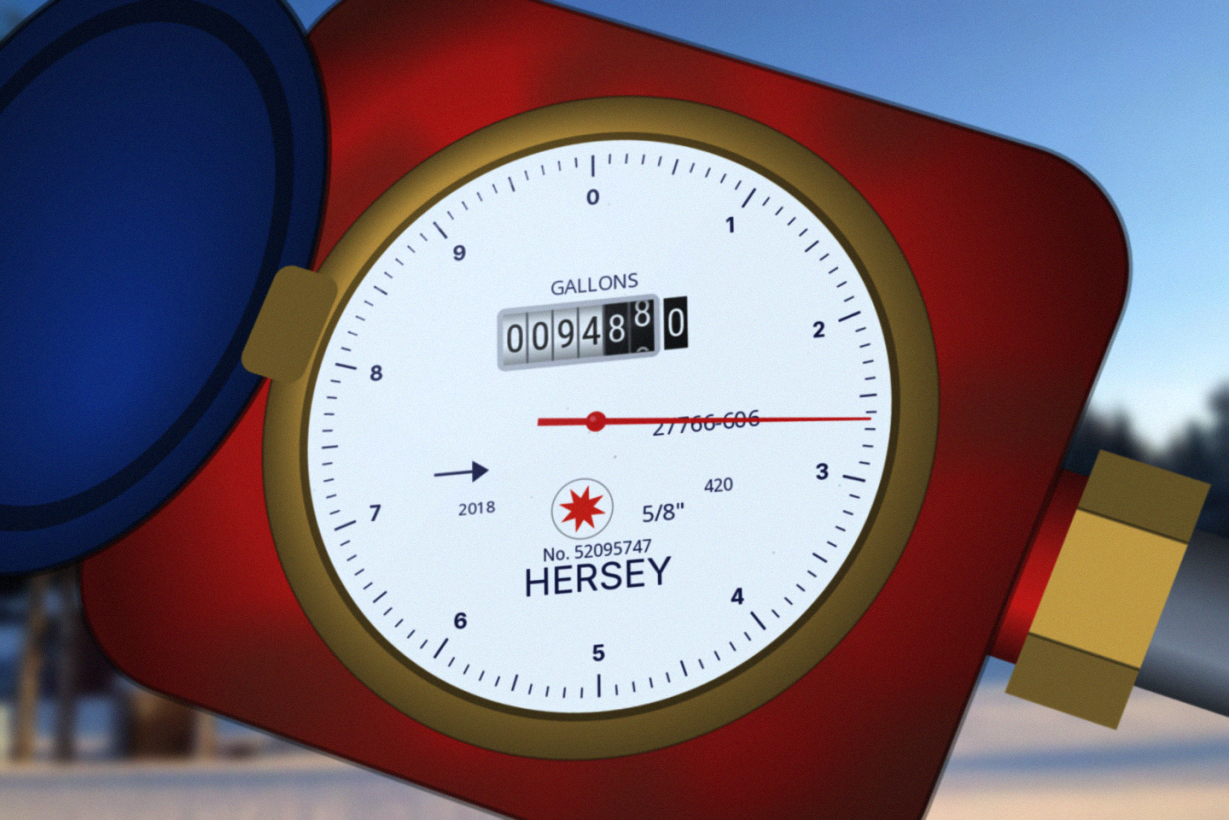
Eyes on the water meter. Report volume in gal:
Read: 94882.6 gal
